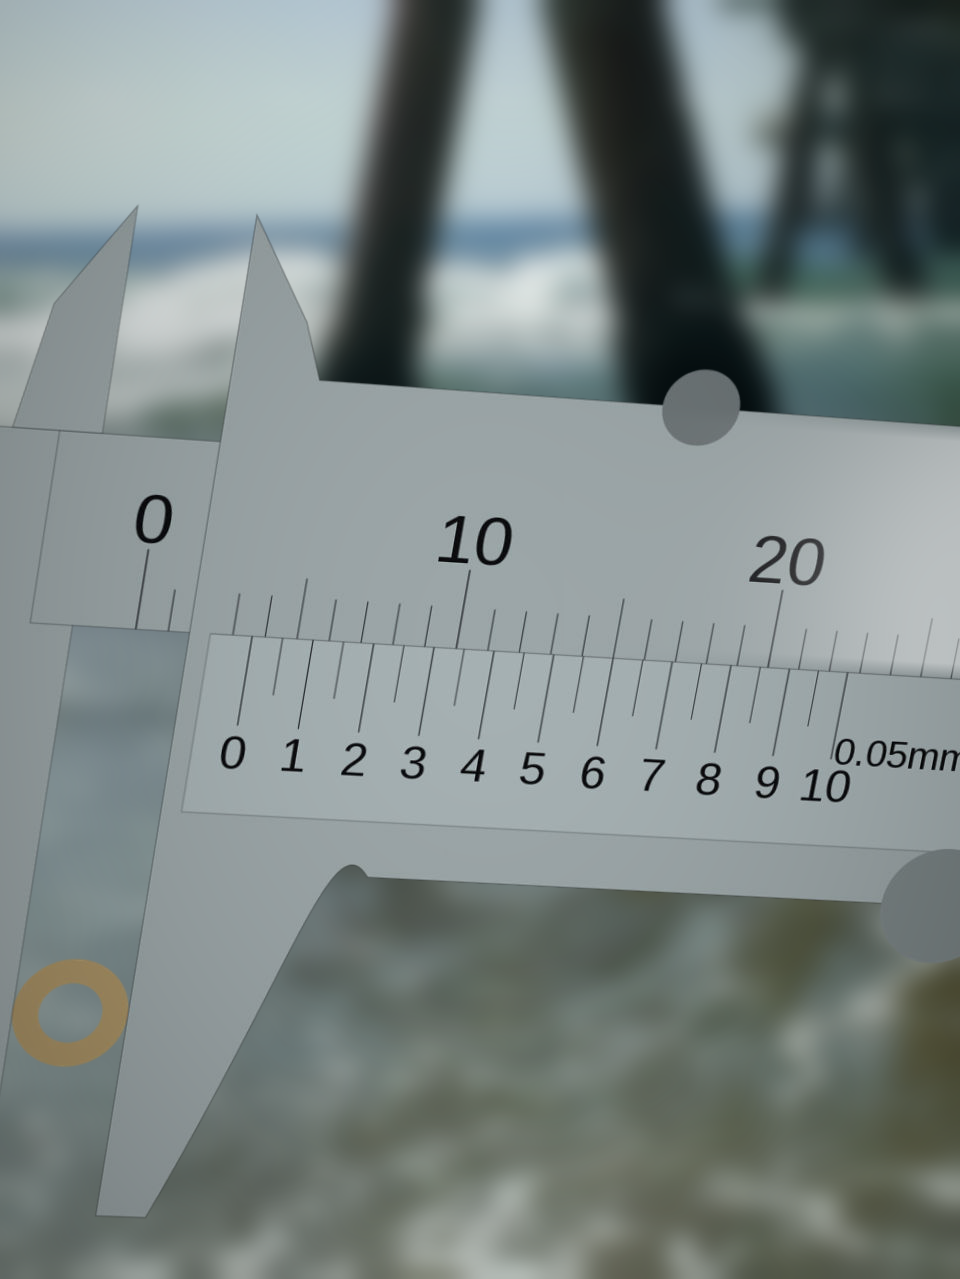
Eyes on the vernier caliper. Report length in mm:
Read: 3.60 mm
